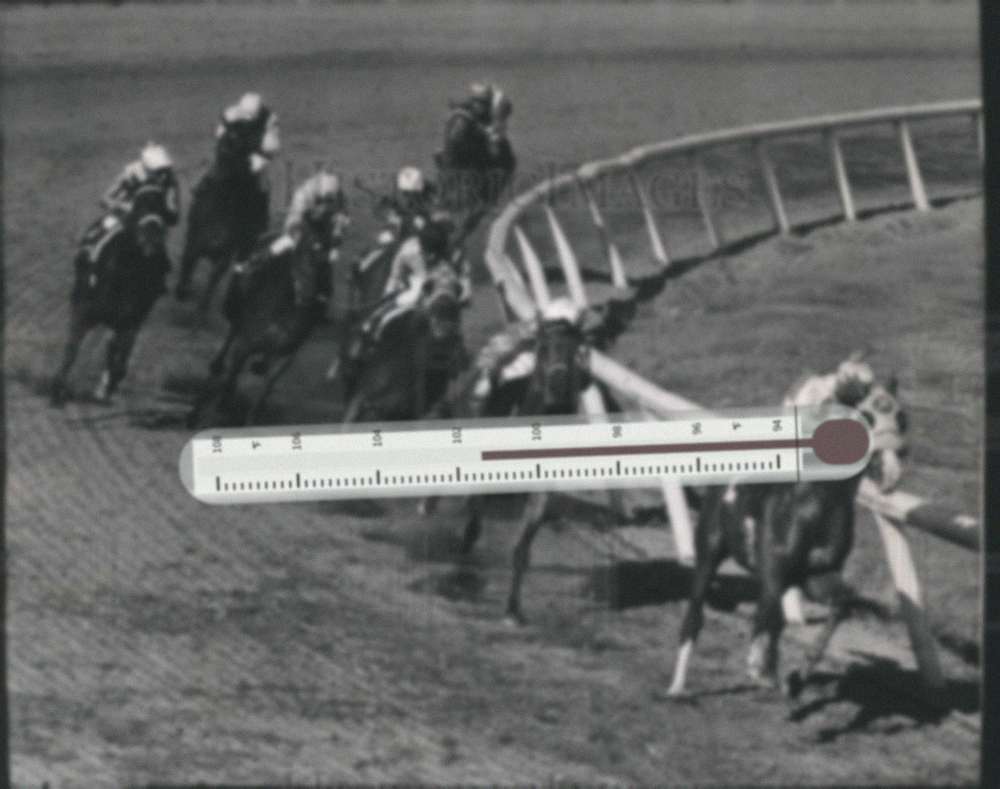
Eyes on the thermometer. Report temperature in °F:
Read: 101.4 °F
